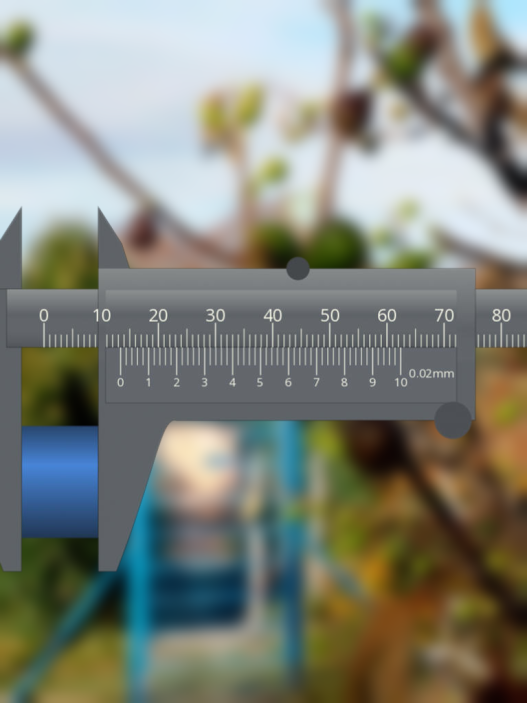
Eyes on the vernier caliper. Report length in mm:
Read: 13.4 mm
